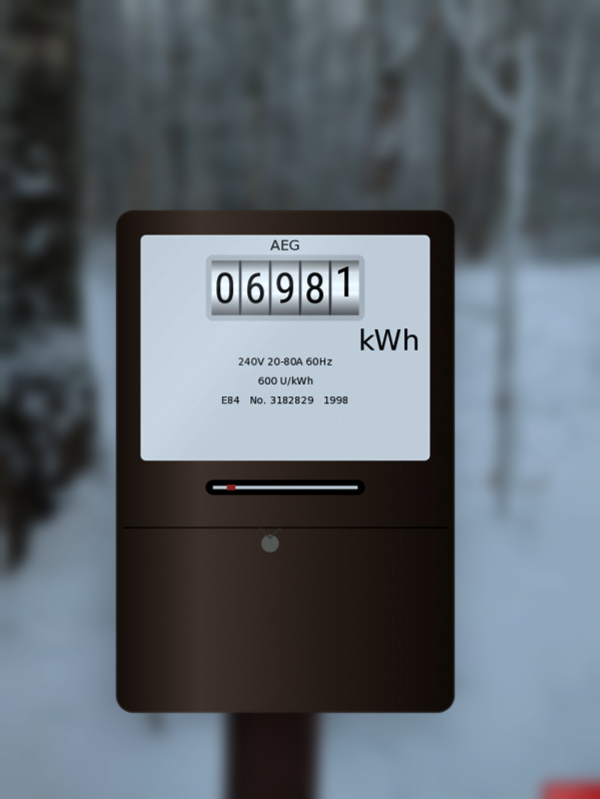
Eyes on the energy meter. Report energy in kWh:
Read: 6981 kWh
